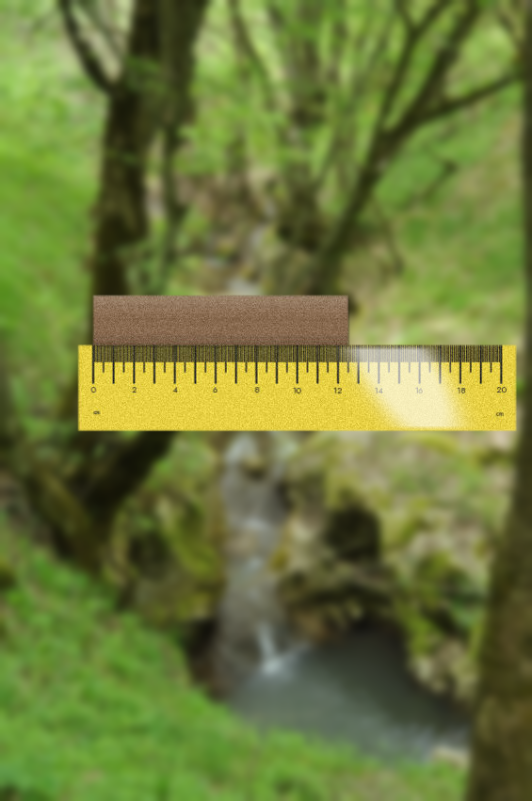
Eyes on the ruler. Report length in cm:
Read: 12.5 cm
